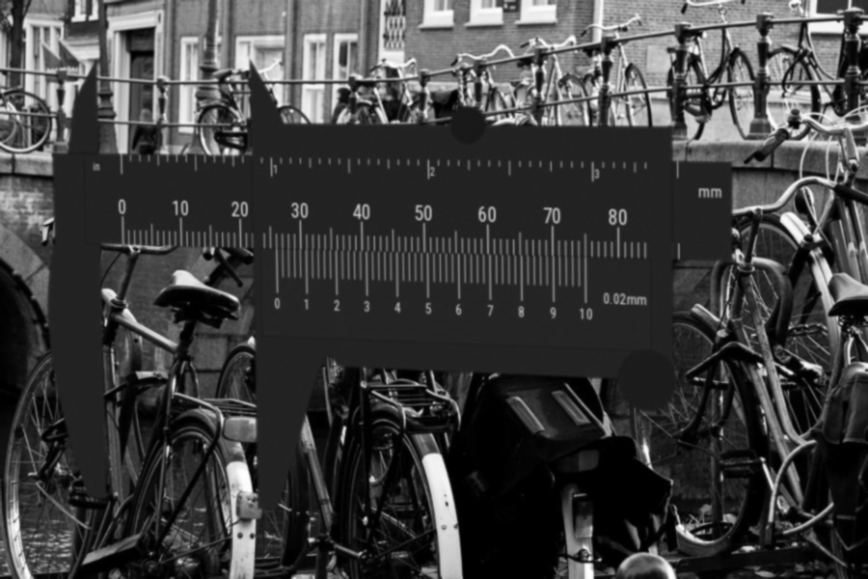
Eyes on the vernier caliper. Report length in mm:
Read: 26.0 mm
